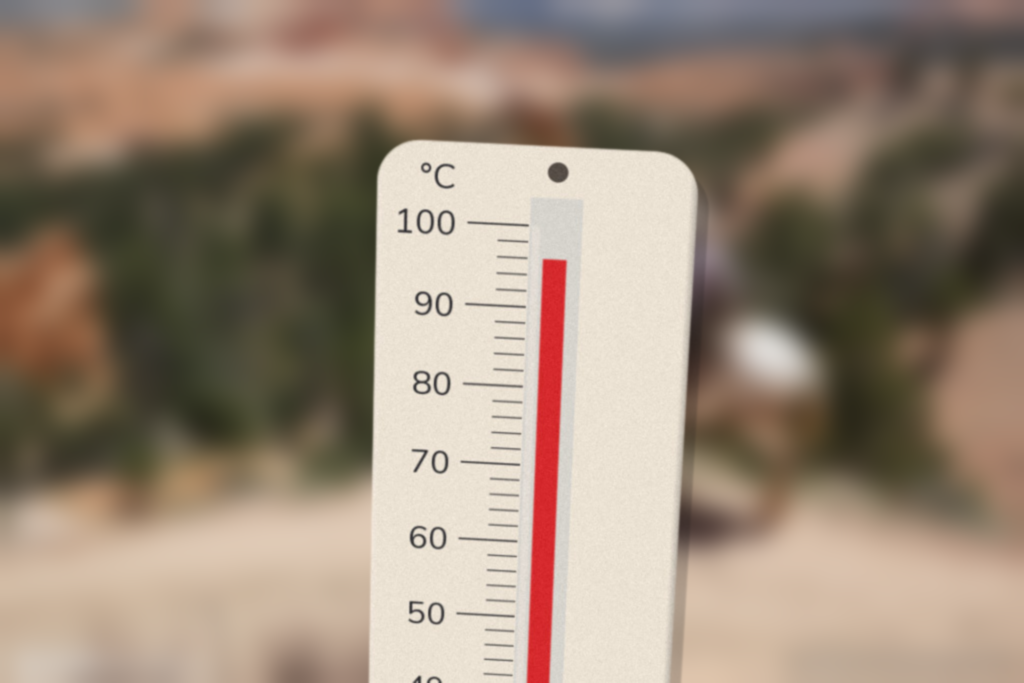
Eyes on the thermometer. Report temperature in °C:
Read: 96 °C
